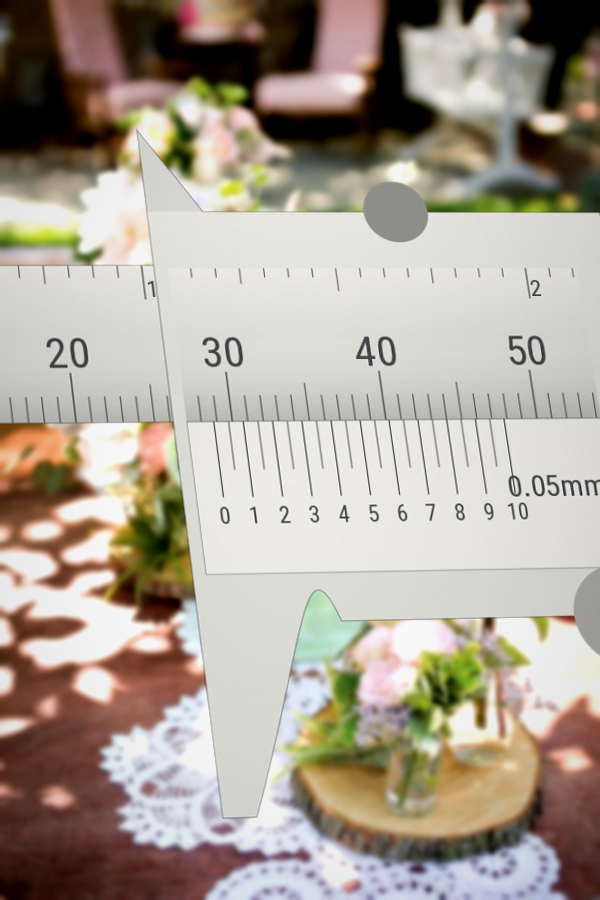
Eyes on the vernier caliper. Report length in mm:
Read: 28.8 mm
